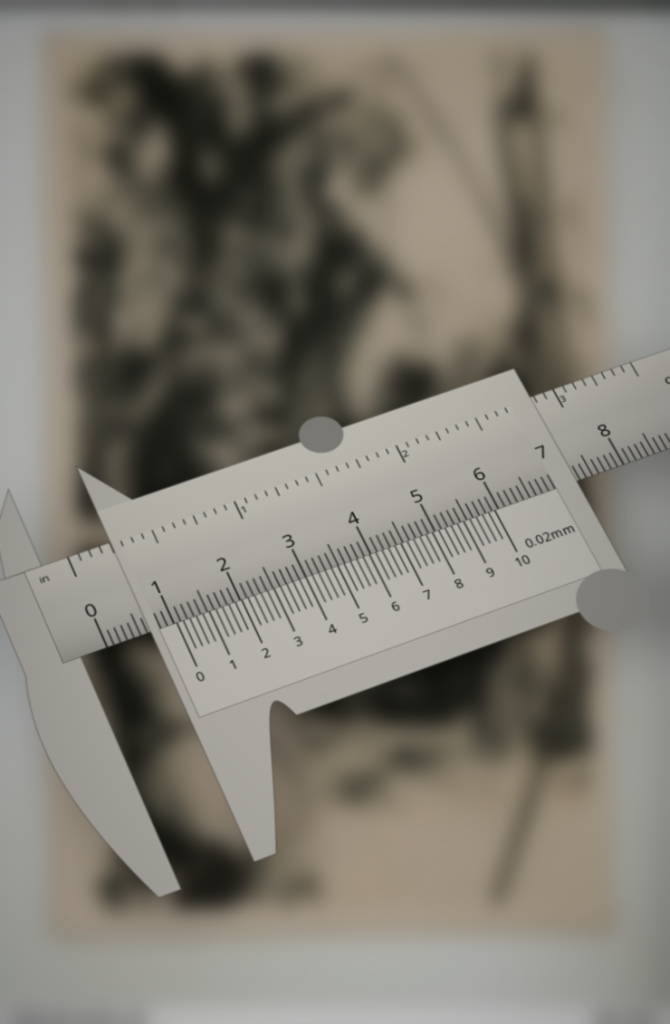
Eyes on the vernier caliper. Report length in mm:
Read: 10.4 mm
